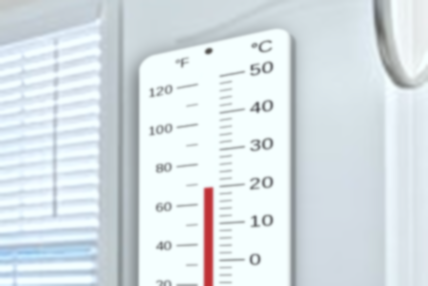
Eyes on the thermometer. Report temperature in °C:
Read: 20 °C
